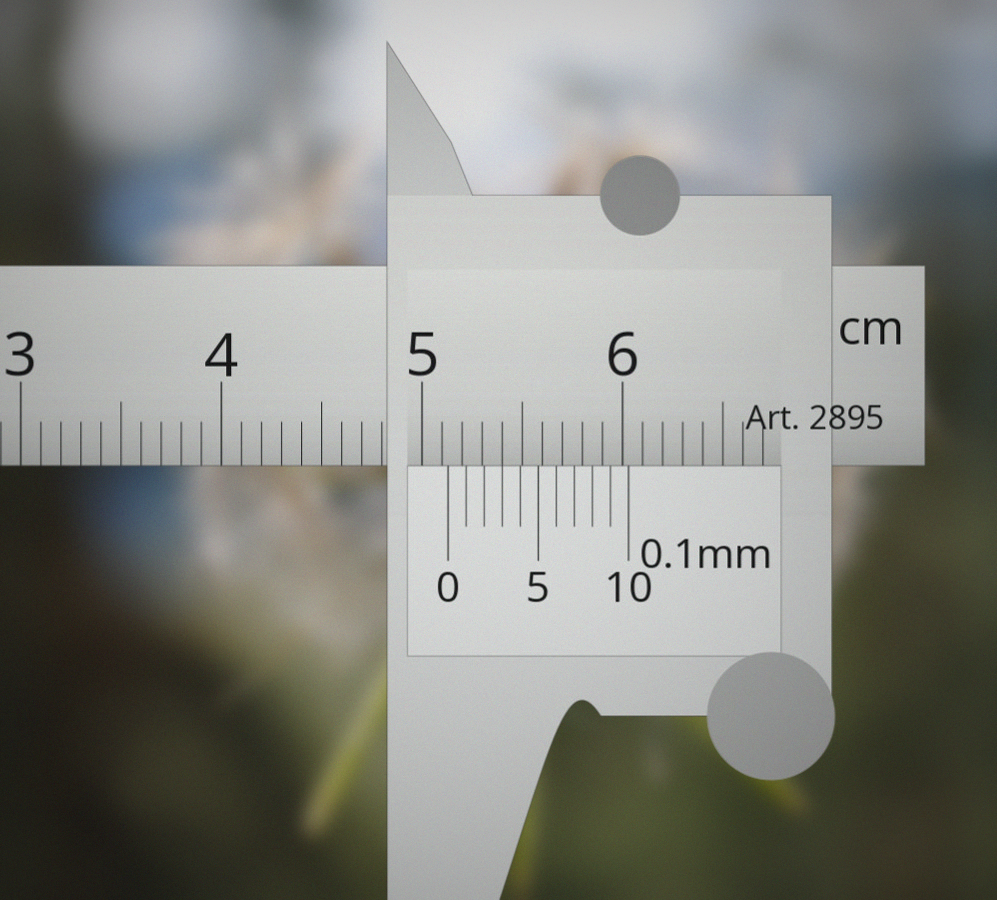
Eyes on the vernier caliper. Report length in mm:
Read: 51.3 mm
